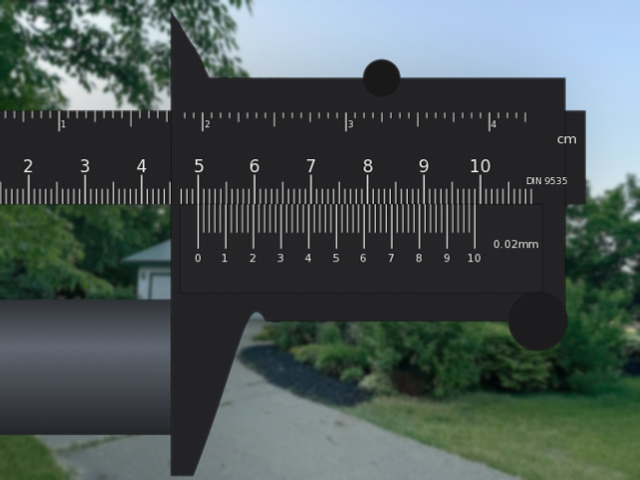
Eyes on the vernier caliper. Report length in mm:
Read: 50.0 mm
